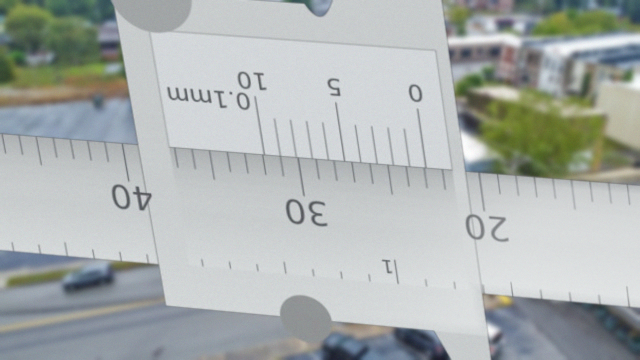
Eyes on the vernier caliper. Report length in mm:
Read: 22.9 mm
